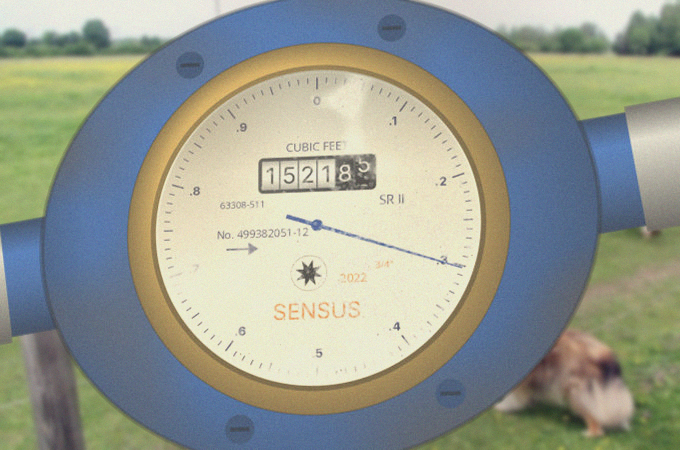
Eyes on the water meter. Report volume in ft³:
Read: 152185.30 ft³
